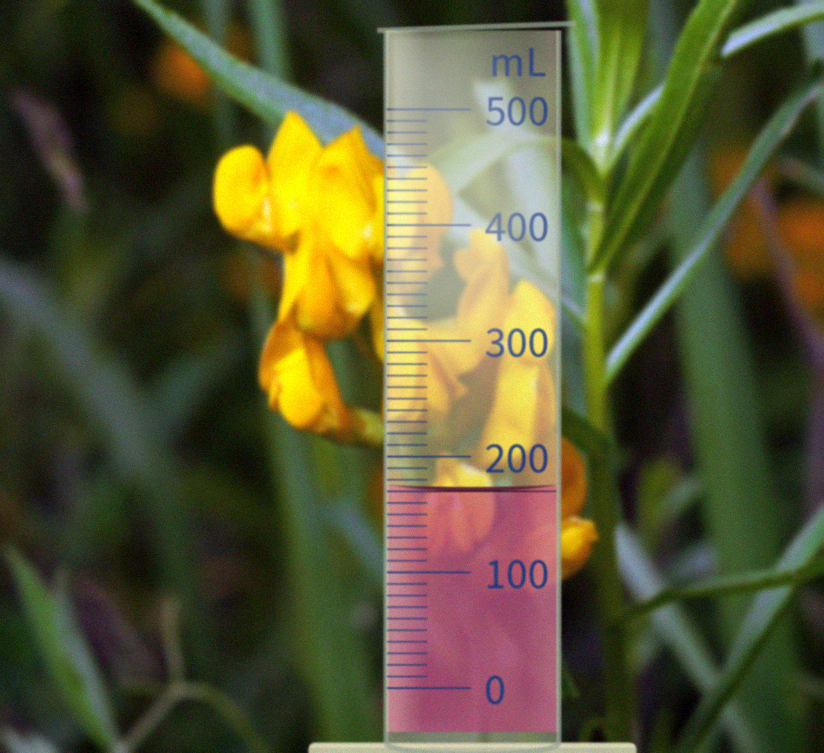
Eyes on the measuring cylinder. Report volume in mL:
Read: 170 mL
